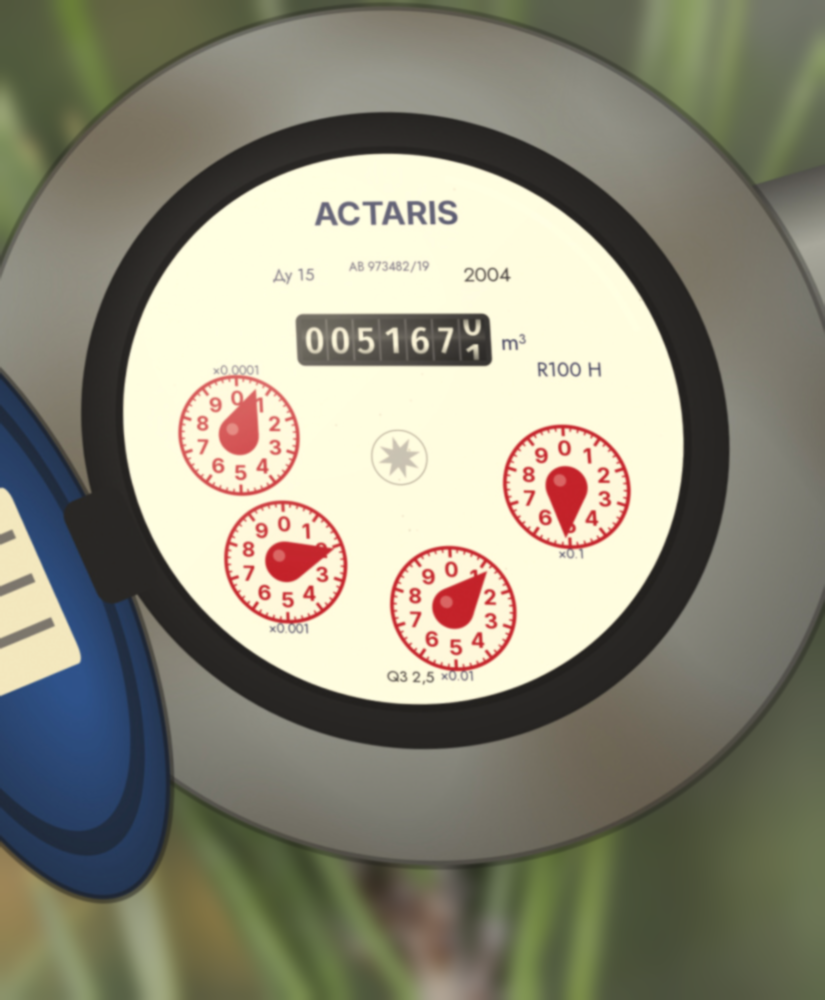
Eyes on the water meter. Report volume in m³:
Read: 51670.5120 m³
